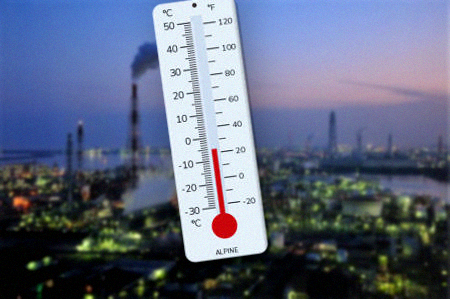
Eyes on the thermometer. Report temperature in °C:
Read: -5 °C
